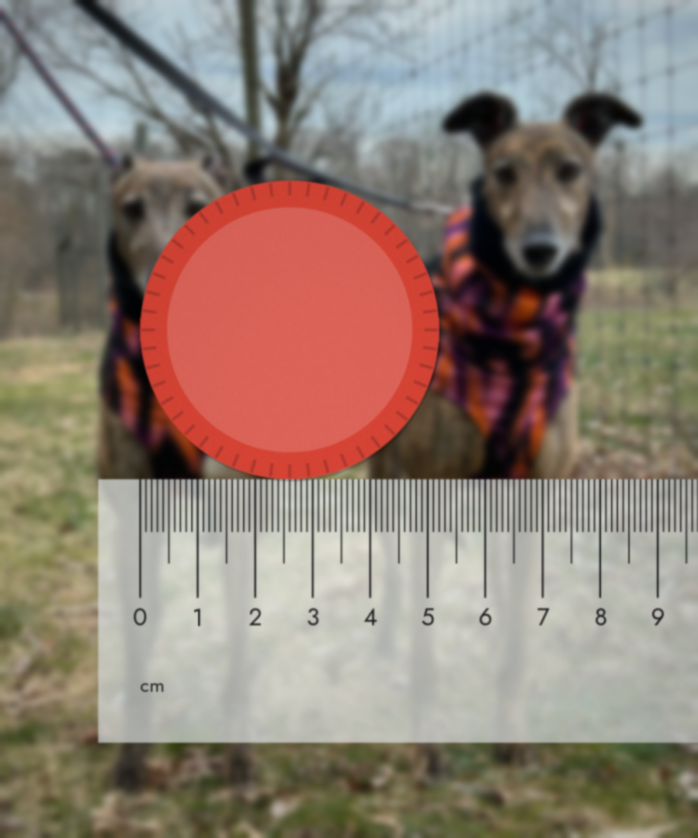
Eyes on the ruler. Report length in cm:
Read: 5.2 cm
